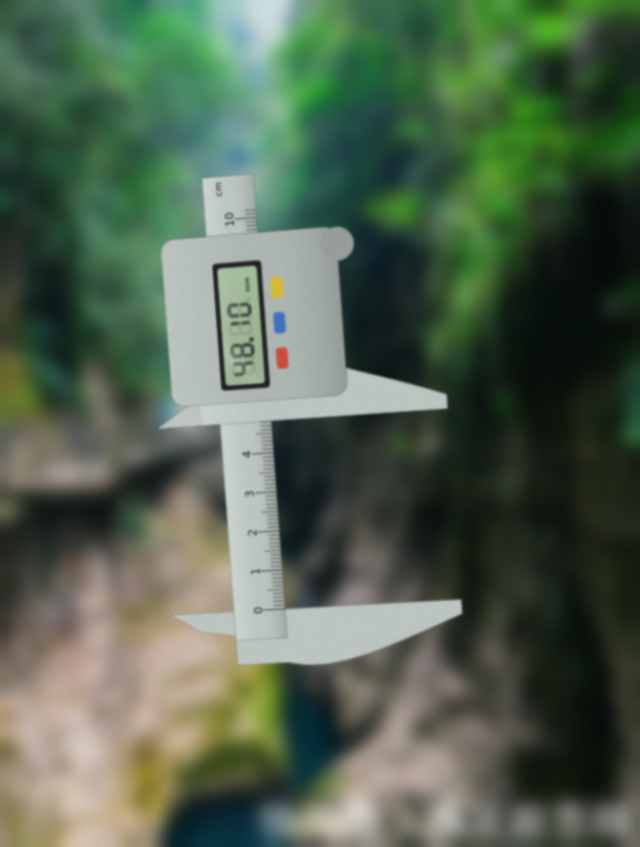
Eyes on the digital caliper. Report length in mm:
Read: 48.10 mm
